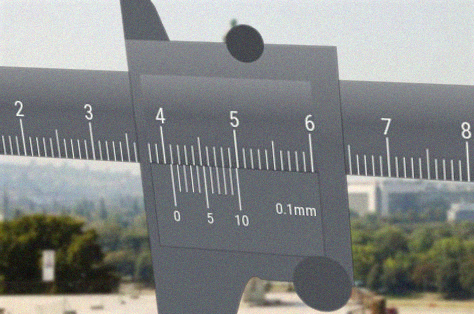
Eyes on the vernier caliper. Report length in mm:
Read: 40.8 mm
